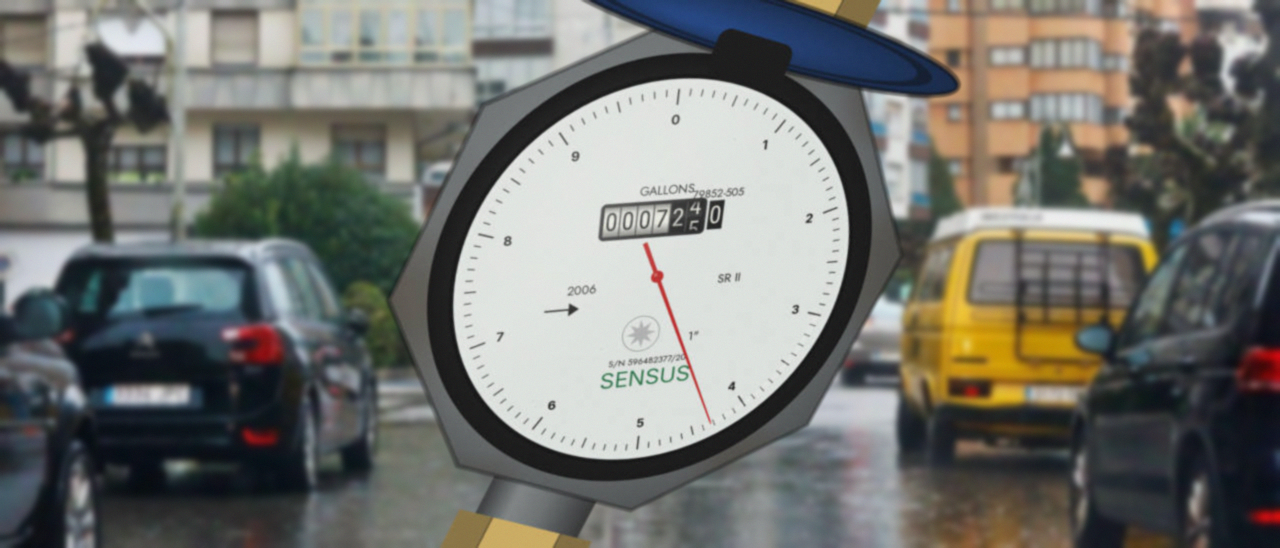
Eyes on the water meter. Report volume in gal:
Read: 7244.3 gal
